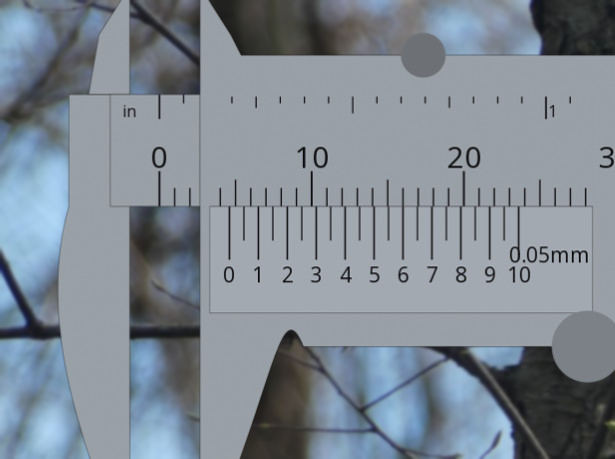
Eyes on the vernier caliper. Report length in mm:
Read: 4.6 mm
